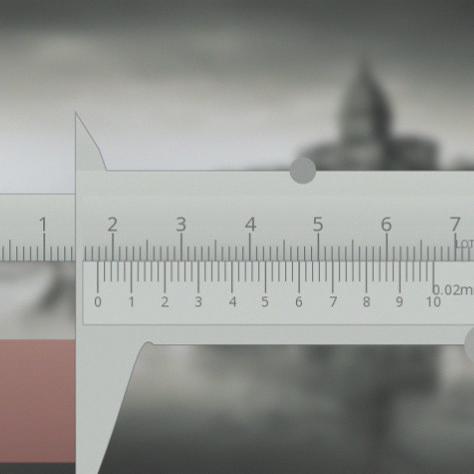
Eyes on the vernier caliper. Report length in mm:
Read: 17.8 mm
